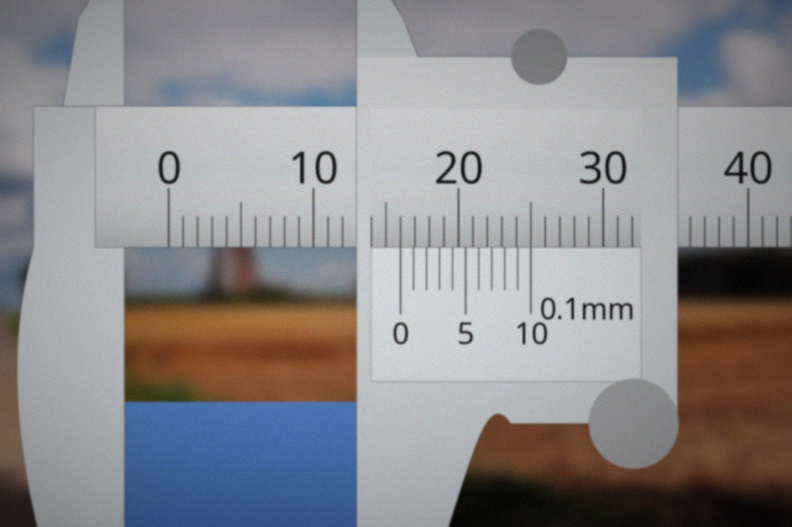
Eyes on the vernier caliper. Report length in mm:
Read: 16.0 mm
